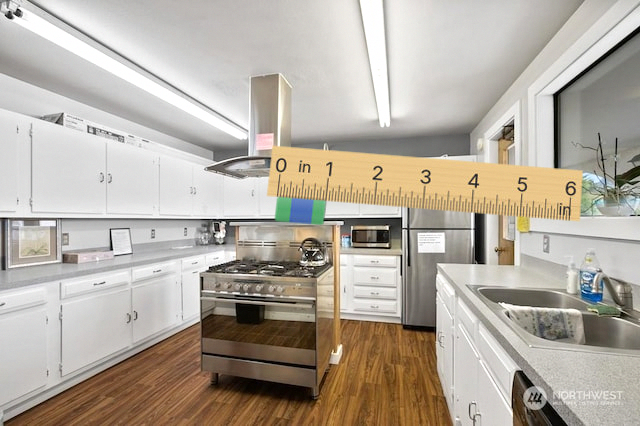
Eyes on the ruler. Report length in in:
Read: 1 in
